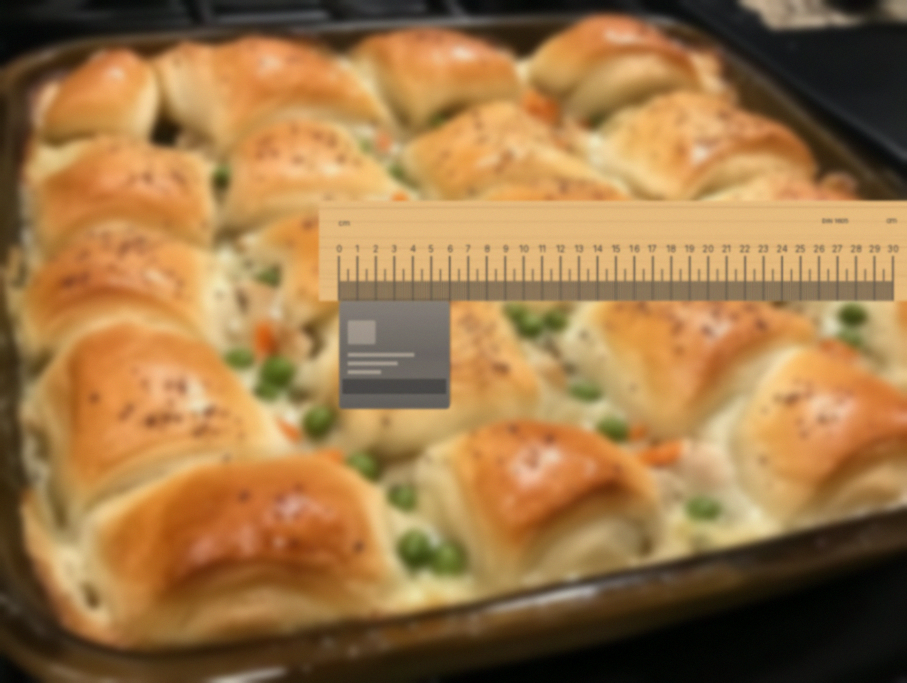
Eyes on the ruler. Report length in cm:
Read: 6 cm
